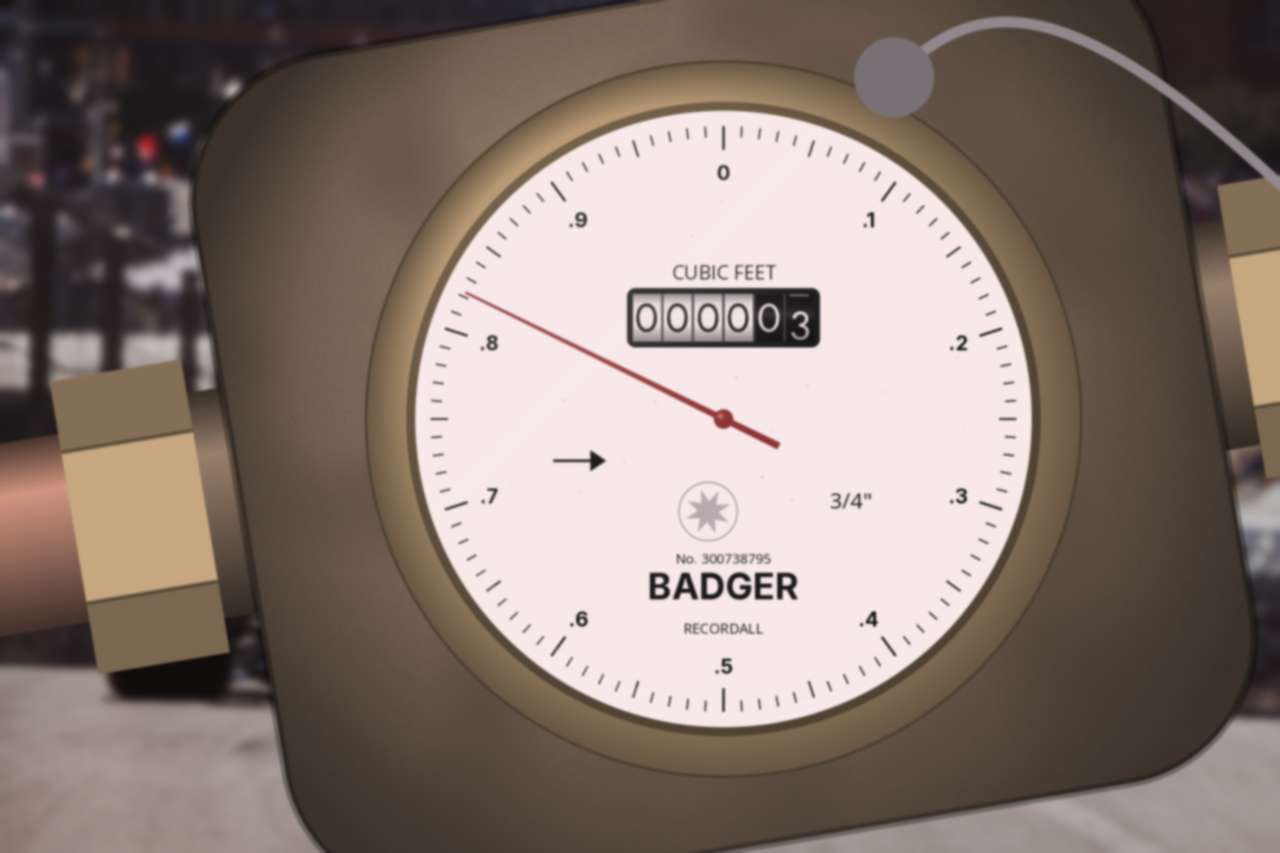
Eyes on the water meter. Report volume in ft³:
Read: 2.82 ft³
